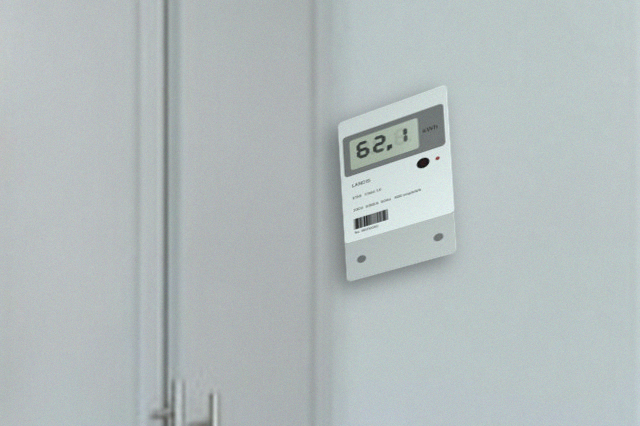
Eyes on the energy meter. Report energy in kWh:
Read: 62.1 kWh
